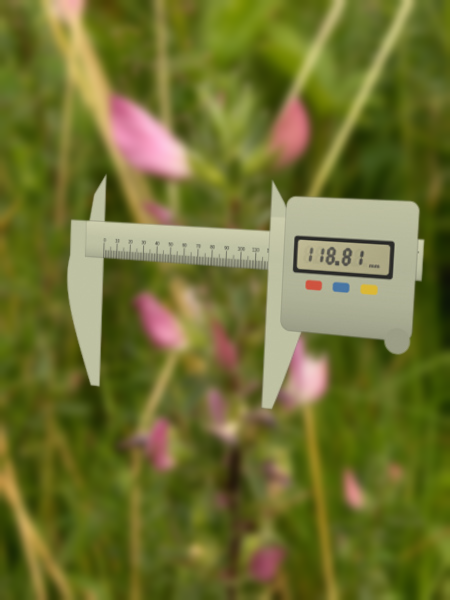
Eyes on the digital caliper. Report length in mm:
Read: 118.81 mm
